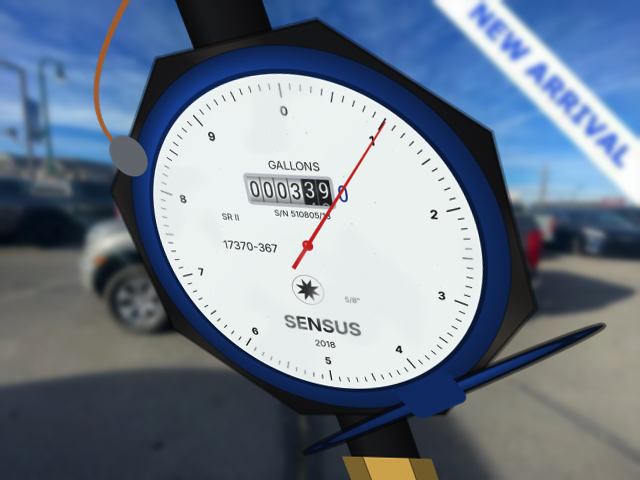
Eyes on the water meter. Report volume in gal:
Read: 3391.0 gal
